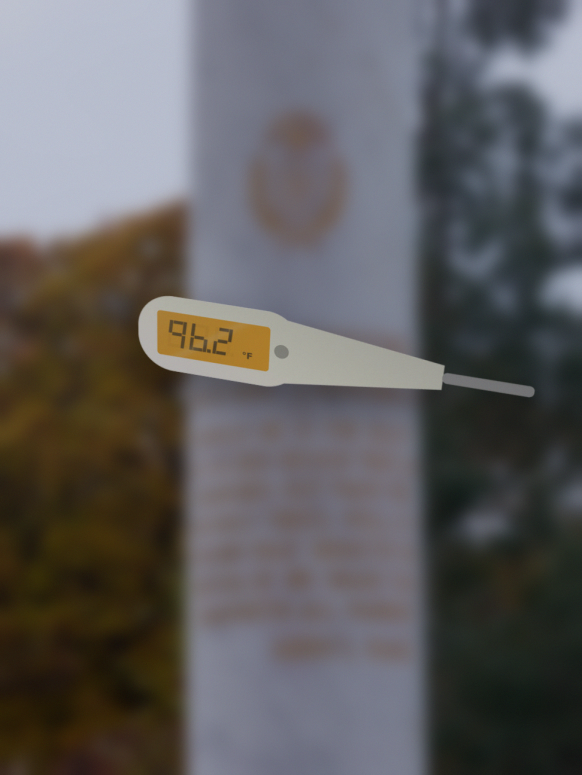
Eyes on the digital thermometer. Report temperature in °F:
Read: 96.2 °F
